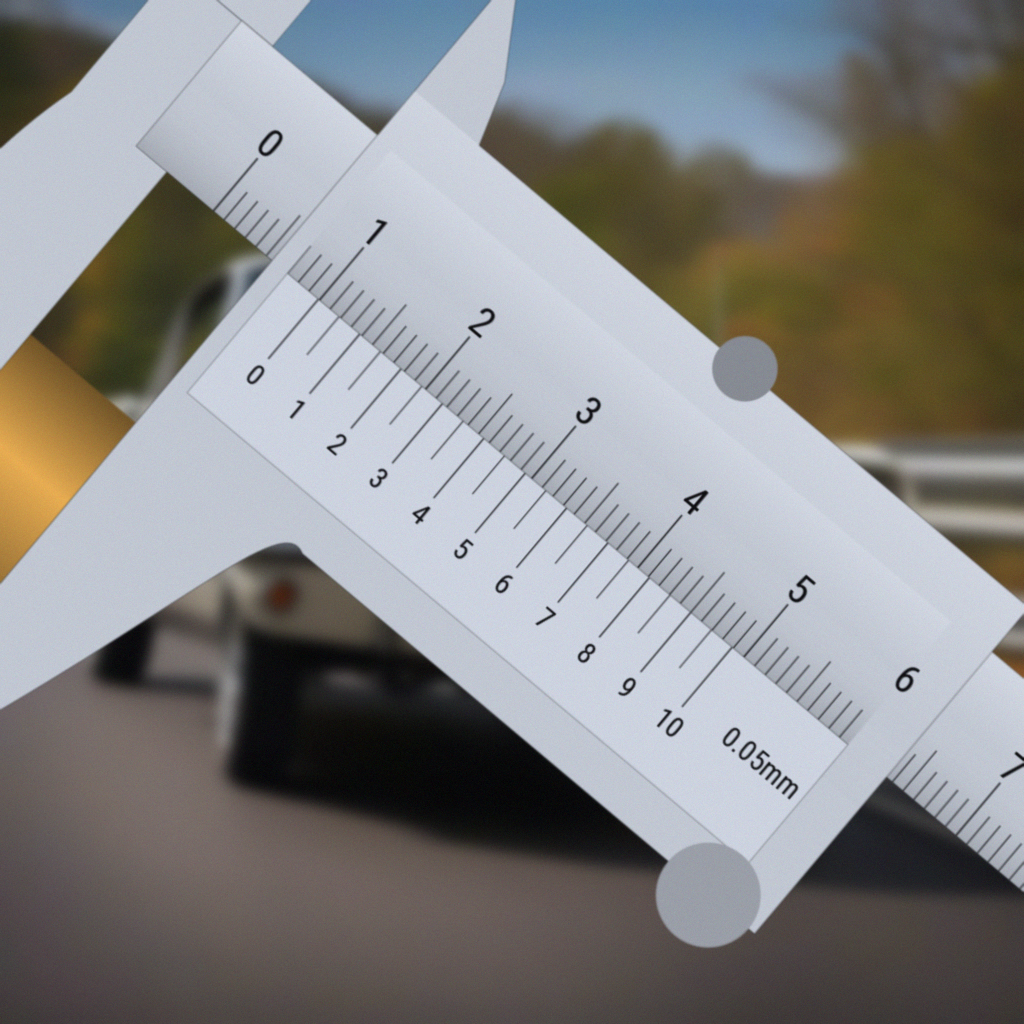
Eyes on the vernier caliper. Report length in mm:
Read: 9.9 mm
